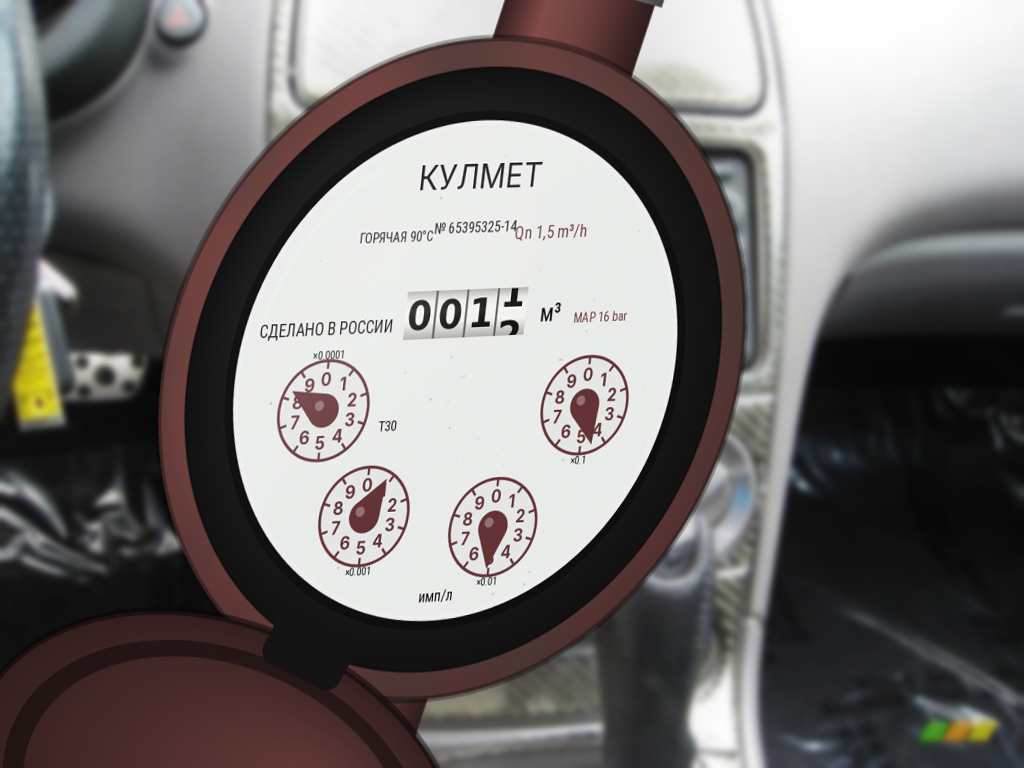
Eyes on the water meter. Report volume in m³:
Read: 11.4508 m³
